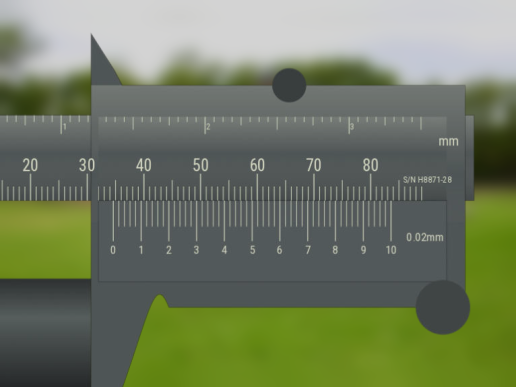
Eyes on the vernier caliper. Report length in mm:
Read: 34.6 mm
